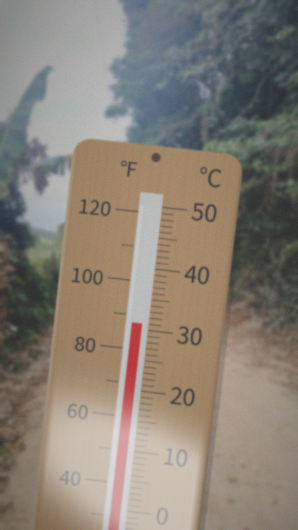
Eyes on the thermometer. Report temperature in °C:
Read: 31 °C
